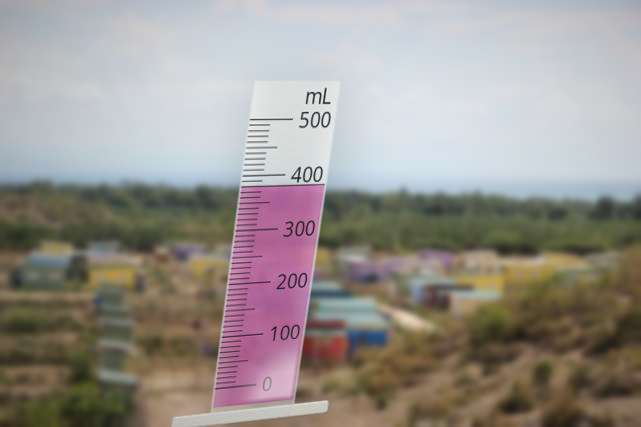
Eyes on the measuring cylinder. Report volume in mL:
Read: 380 mL
